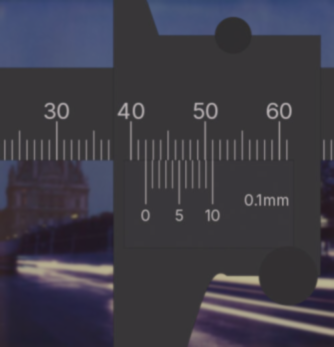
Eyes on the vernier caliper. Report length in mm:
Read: 42.0 mm
